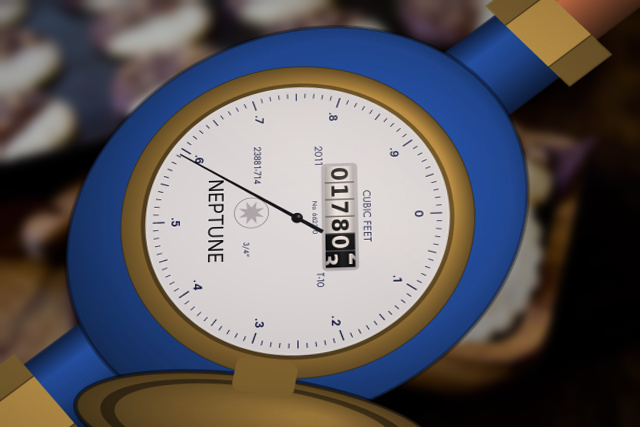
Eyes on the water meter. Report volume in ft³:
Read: 17802.59 ft³
